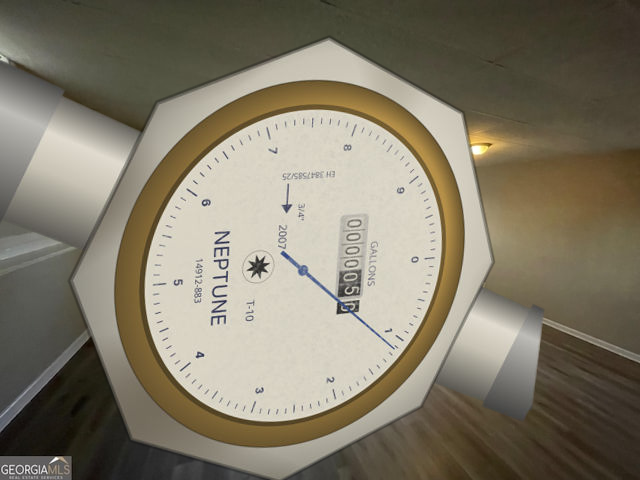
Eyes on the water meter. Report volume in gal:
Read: 51.1 gal
